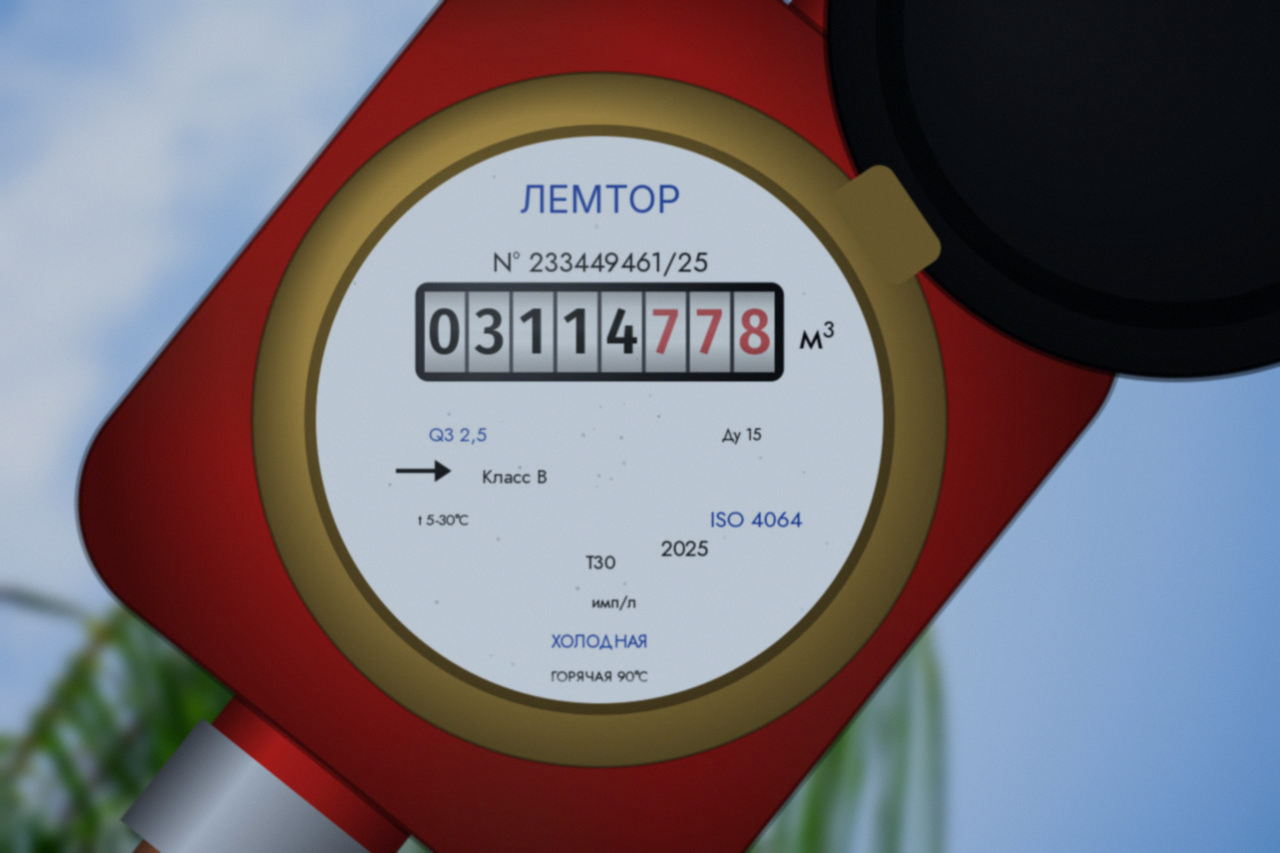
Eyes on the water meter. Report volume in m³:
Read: 3114.778 m³
